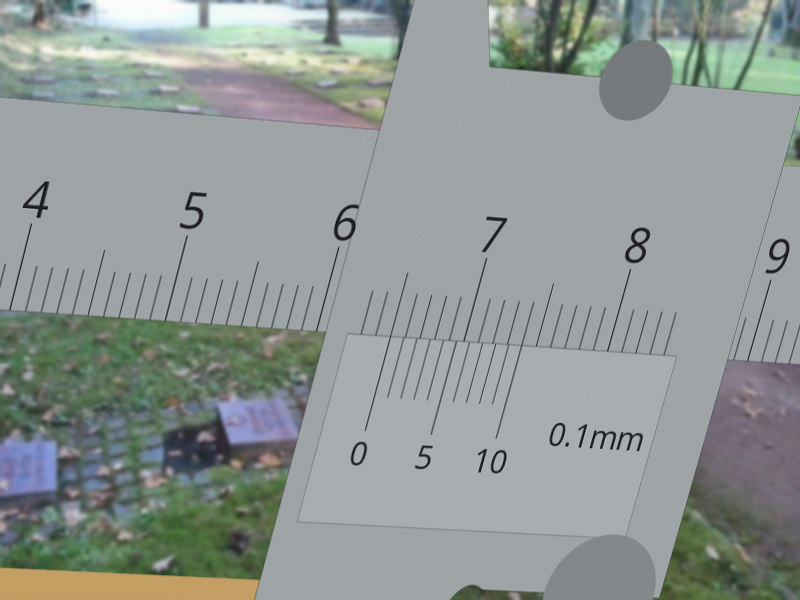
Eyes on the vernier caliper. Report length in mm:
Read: 65.0 mm
